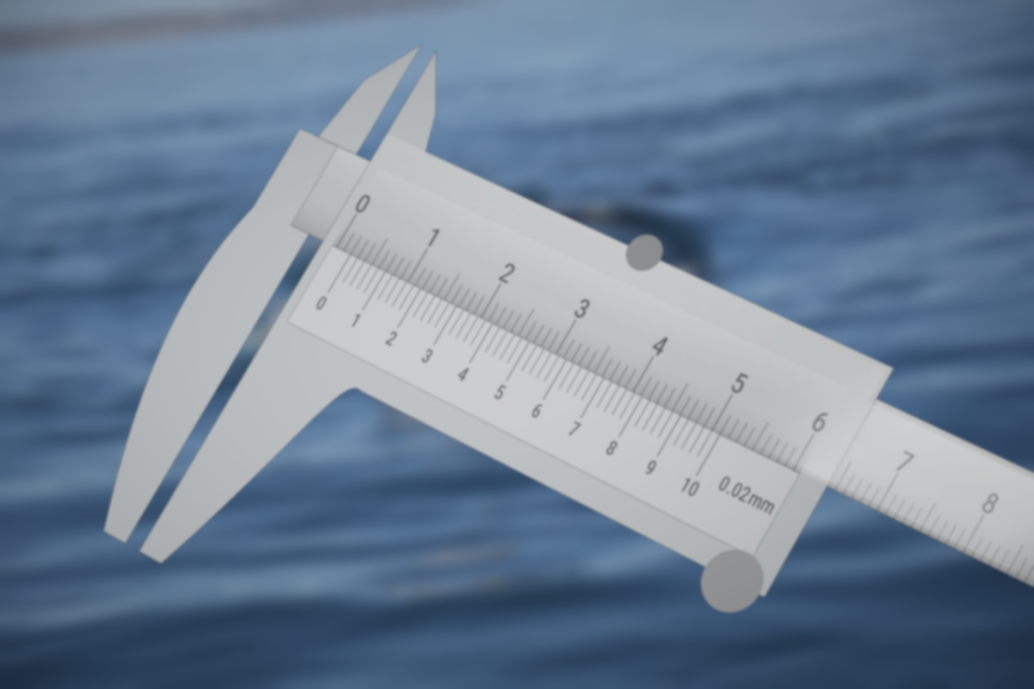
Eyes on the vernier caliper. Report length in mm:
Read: 2.0 mm
